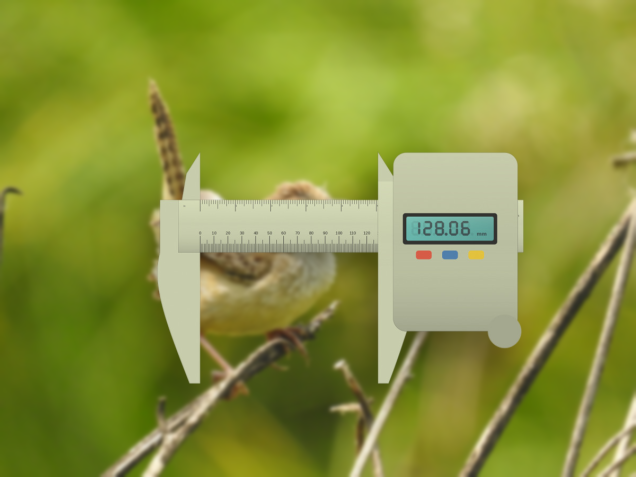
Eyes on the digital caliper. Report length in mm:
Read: 128.06 mm
